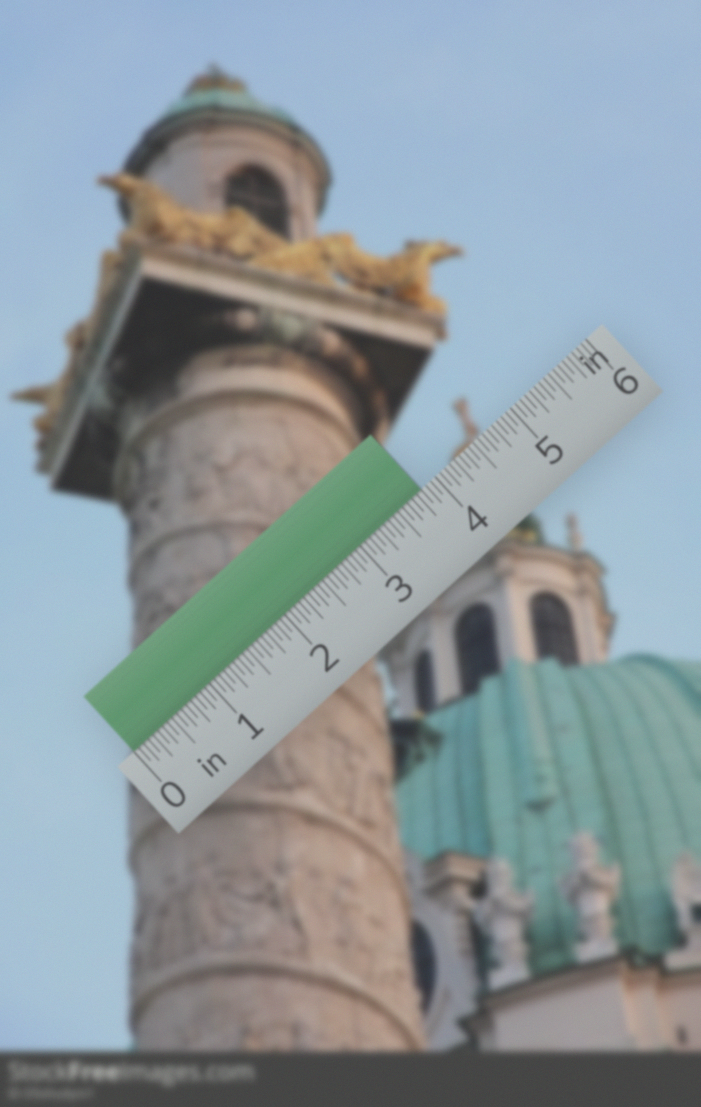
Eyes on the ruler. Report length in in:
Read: 3.8125 in
